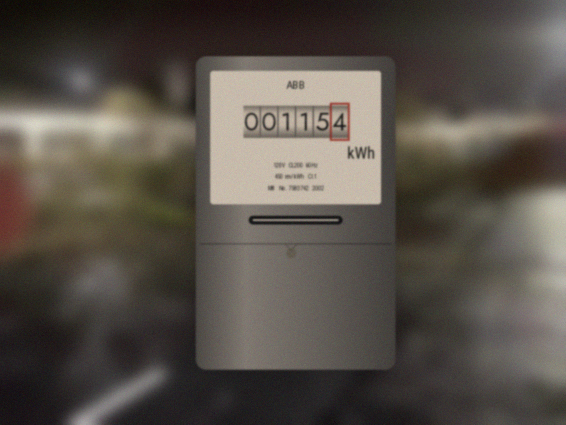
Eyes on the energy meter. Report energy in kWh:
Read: 115.4 kWh
